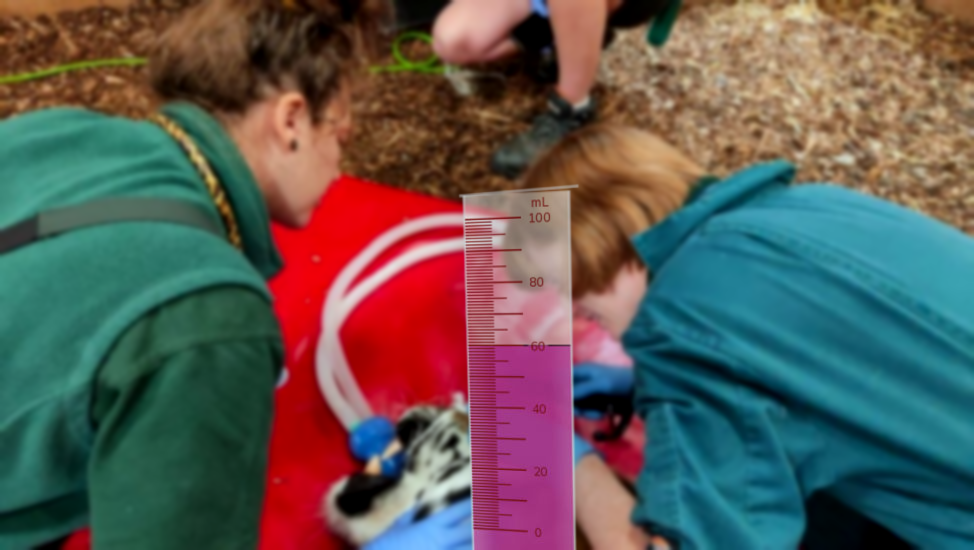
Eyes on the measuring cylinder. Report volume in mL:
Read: 60 mL
